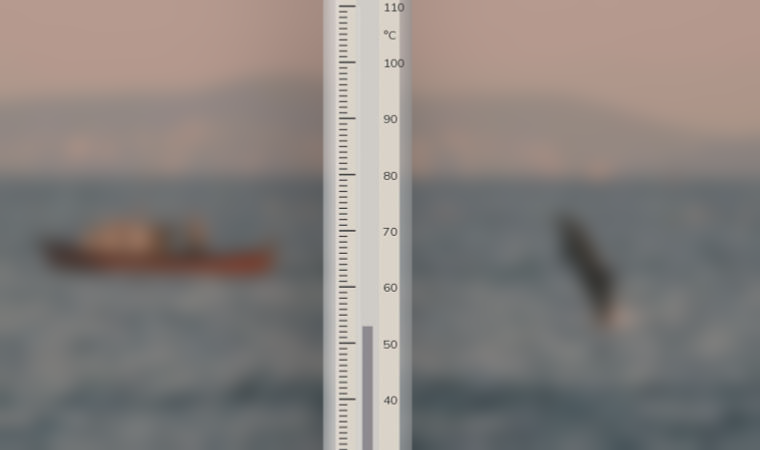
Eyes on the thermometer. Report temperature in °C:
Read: 53 °C
